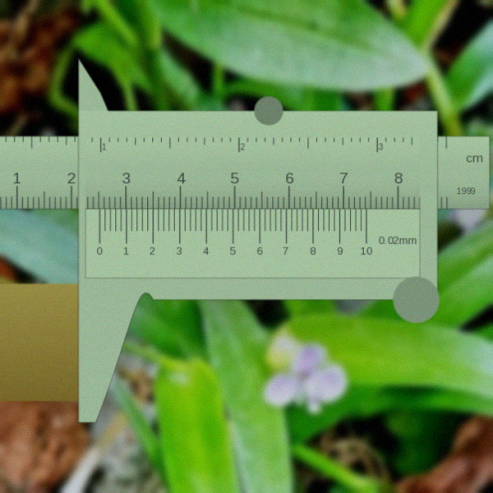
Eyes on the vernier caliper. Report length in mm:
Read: 25.2 mm
